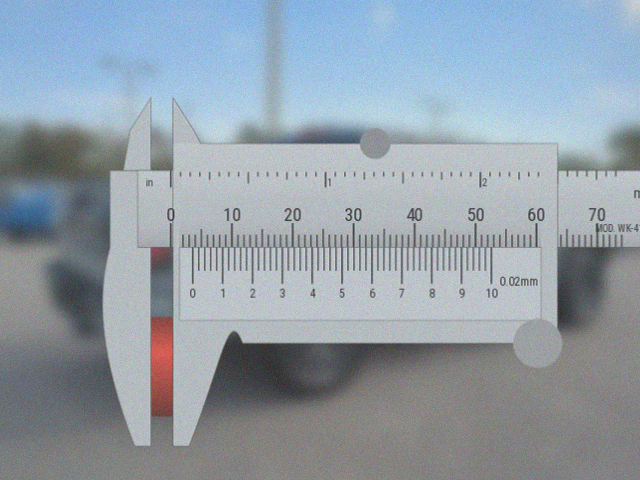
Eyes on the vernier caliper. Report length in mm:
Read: 3.6 mm
